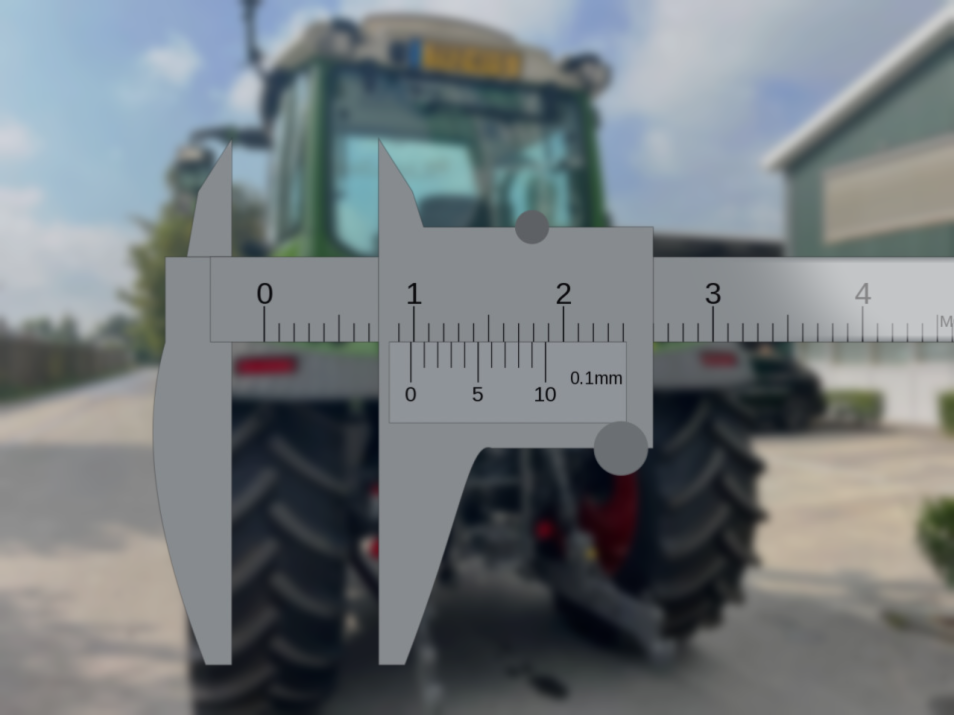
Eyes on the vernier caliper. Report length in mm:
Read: 9.8 mm
